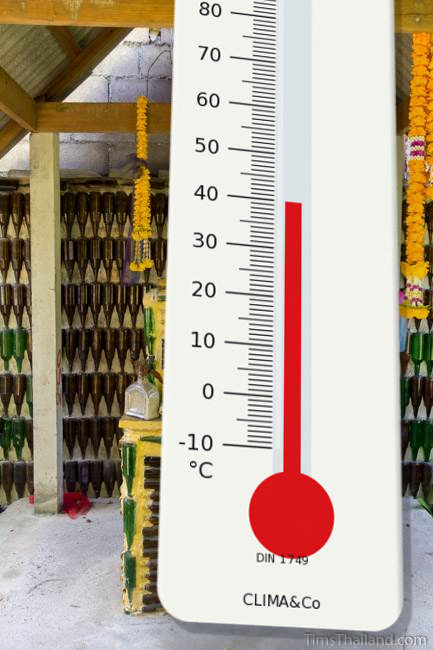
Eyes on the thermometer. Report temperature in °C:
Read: 40 °C
